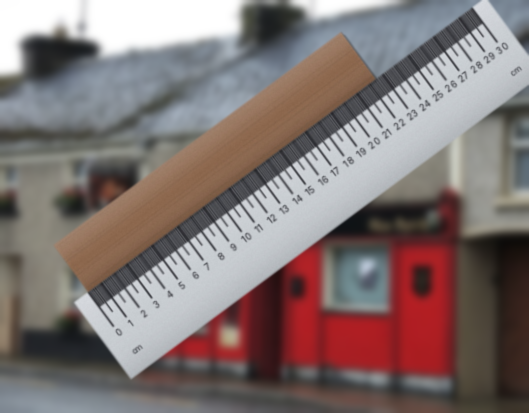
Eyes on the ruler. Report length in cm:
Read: 22.5 cm
